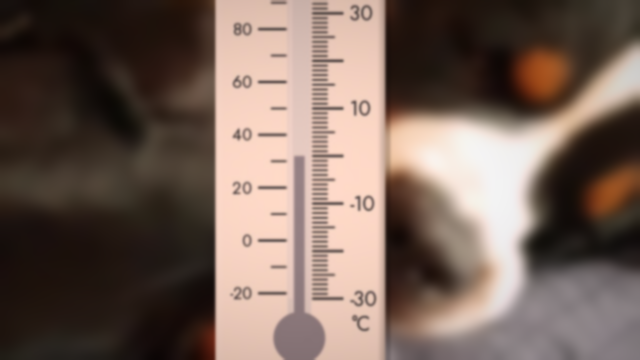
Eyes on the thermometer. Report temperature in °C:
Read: 0 °C
